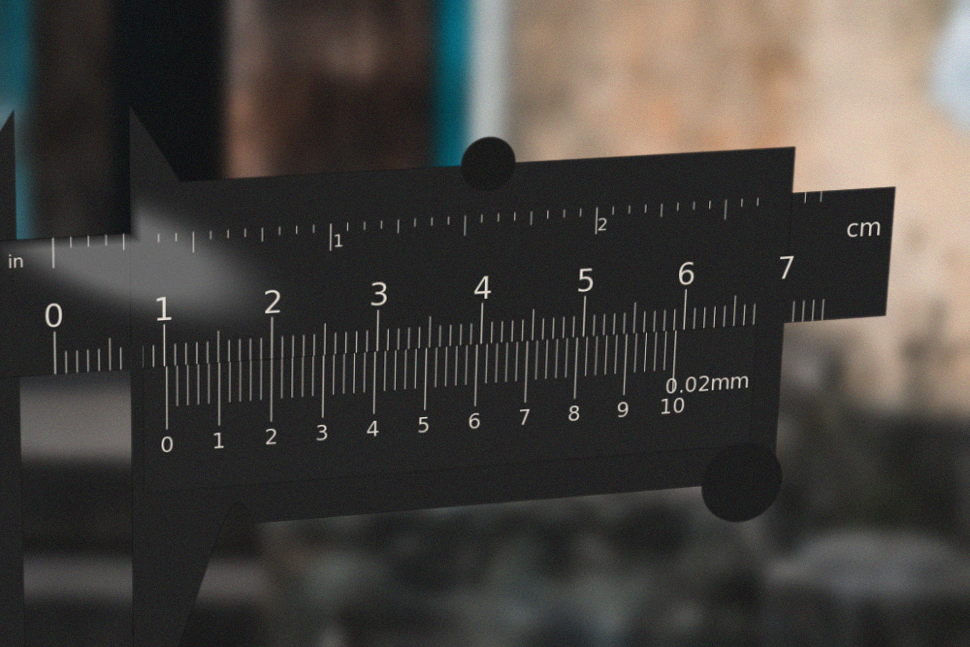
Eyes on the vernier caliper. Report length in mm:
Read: 10.2 mm
